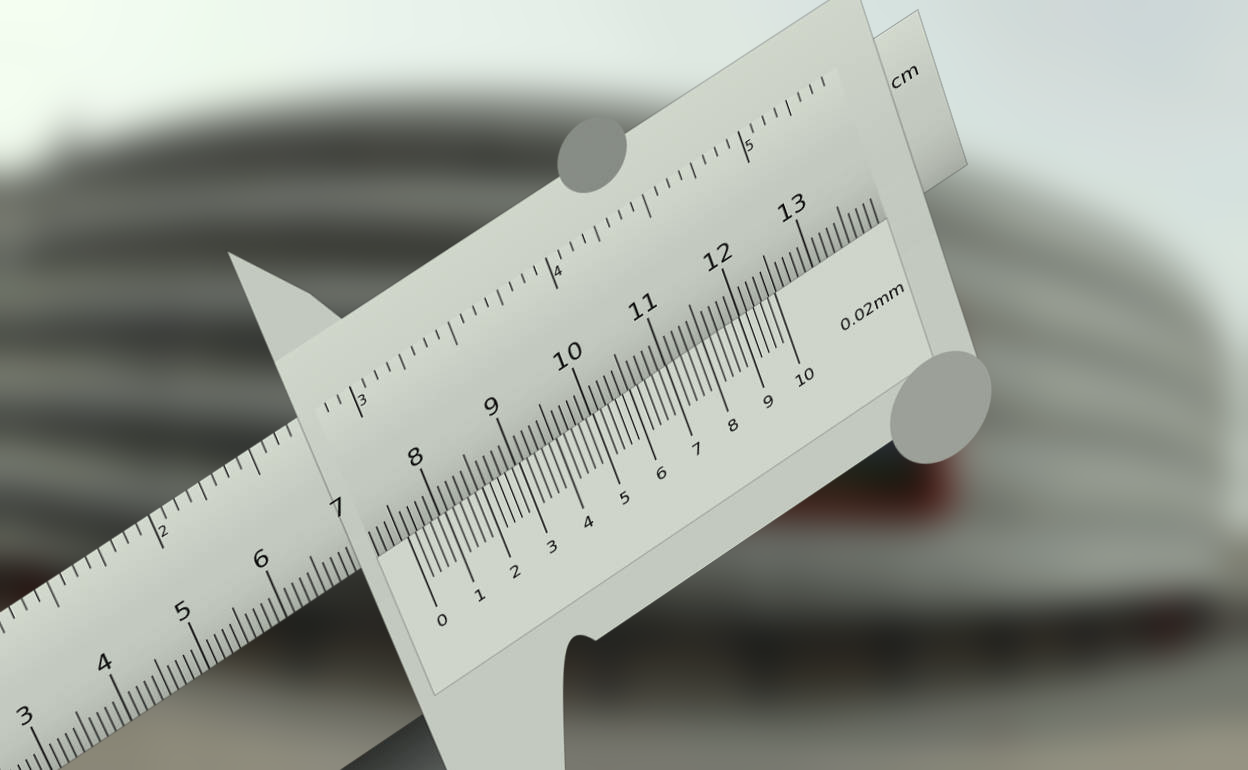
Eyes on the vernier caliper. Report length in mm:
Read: 75.8 mm
